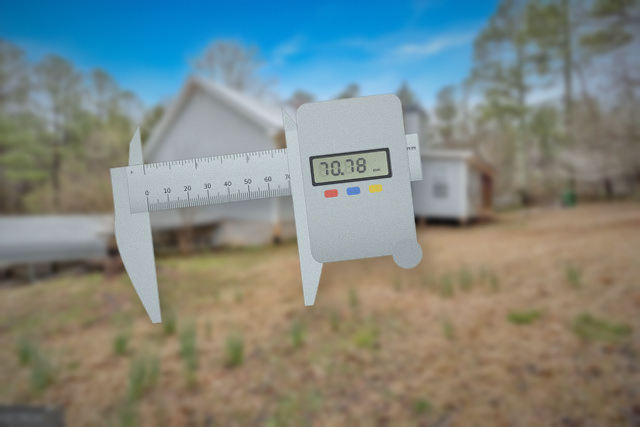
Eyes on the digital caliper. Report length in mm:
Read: 70.78 mm
